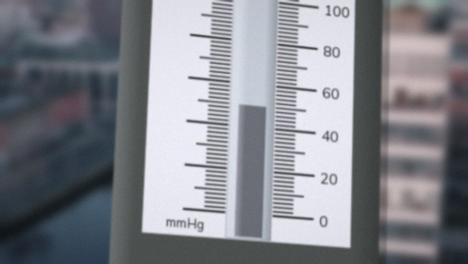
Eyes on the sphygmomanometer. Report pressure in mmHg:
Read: 50 mmHg
